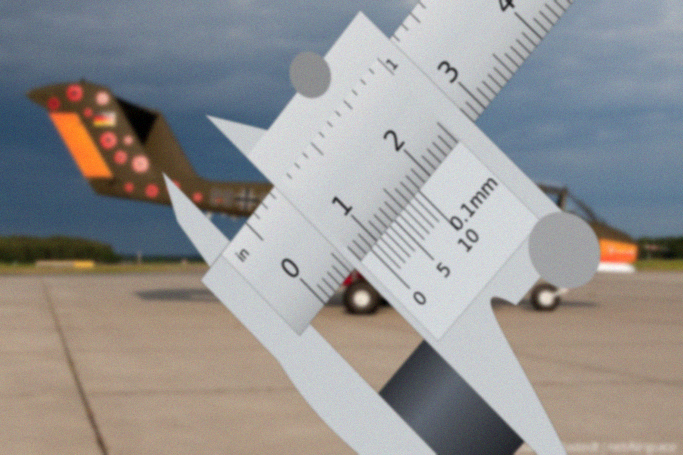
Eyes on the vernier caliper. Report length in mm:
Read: 8.8 mm
